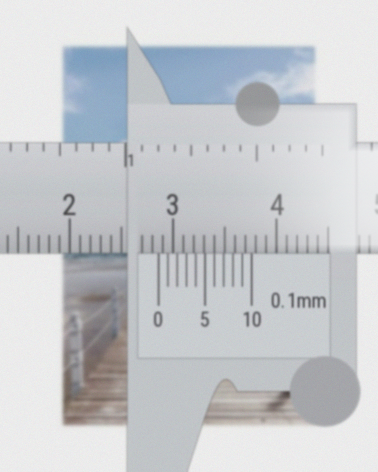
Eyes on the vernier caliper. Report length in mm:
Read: 28.6 mm
